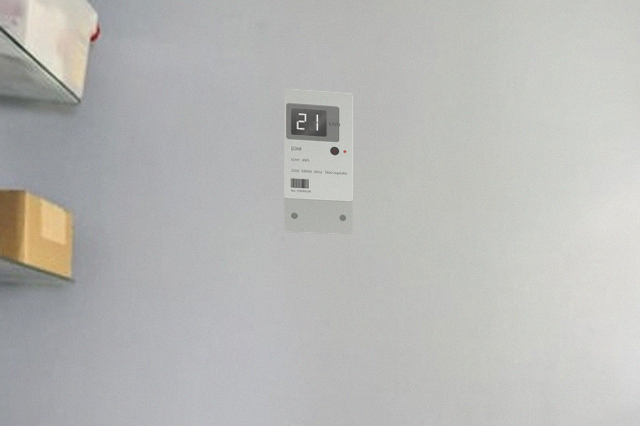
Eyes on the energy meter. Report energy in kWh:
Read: 21 kWh
